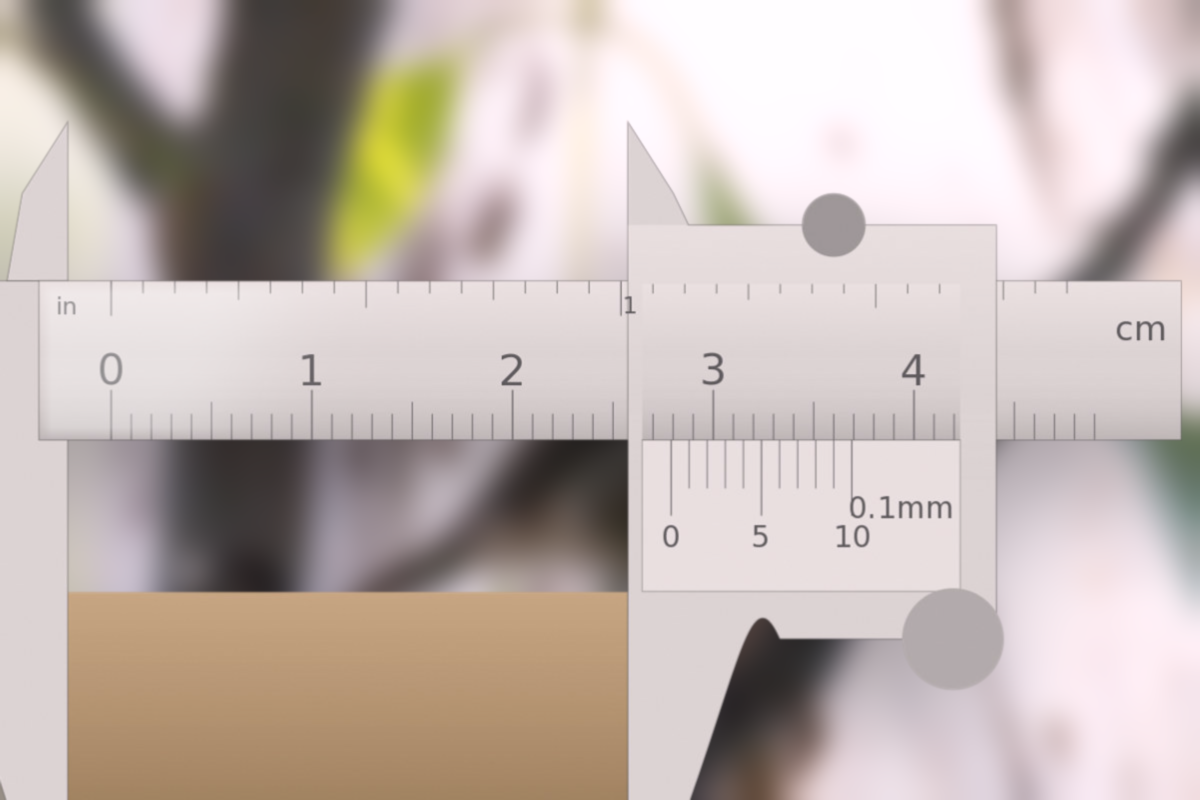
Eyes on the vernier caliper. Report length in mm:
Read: 27.9 mm
